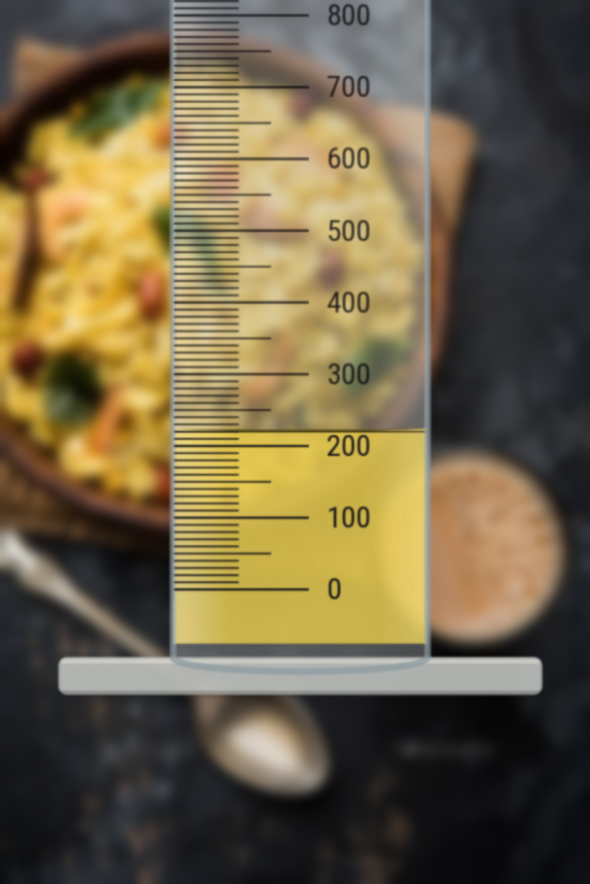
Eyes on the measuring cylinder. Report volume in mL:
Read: 220 mL
